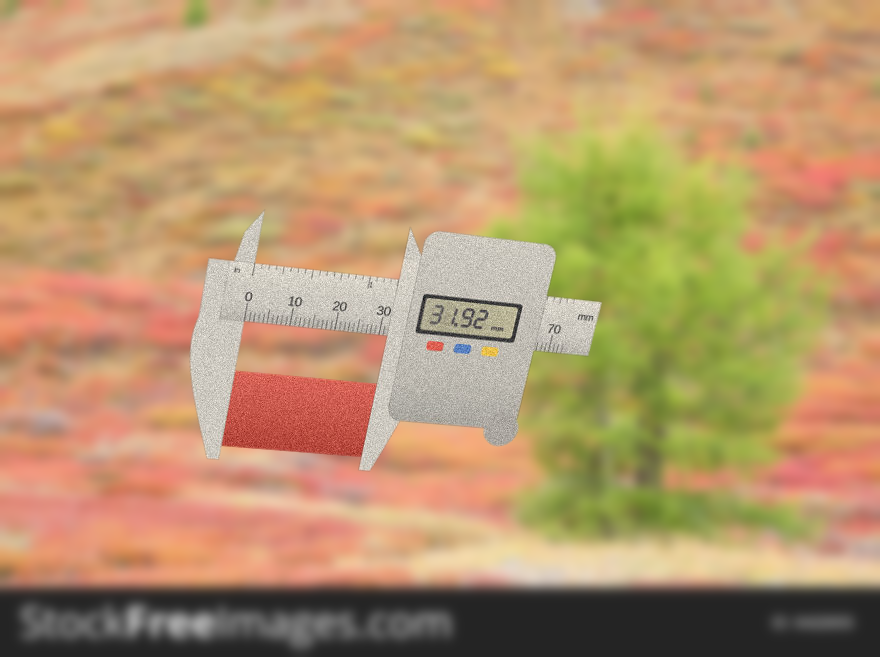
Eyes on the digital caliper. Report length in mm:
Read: 31.92 mm
